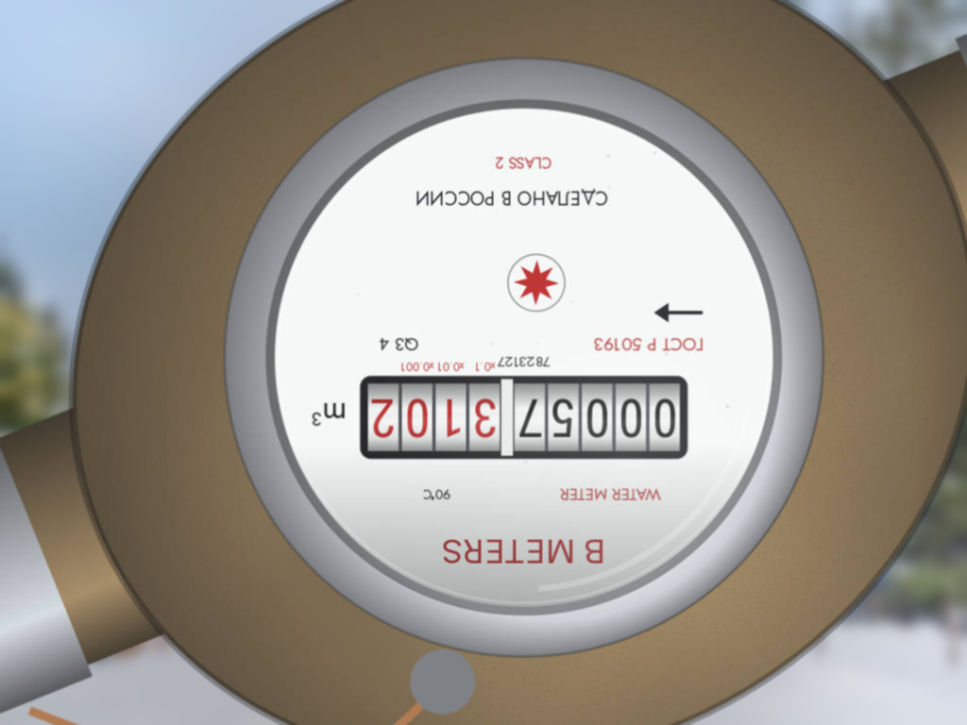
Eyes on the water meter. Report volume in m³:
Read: 57.3102 m³
